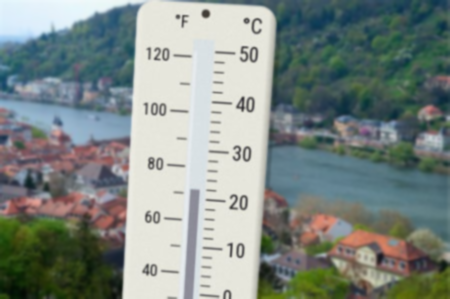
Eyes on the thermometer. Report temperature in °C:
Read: 22 °C
